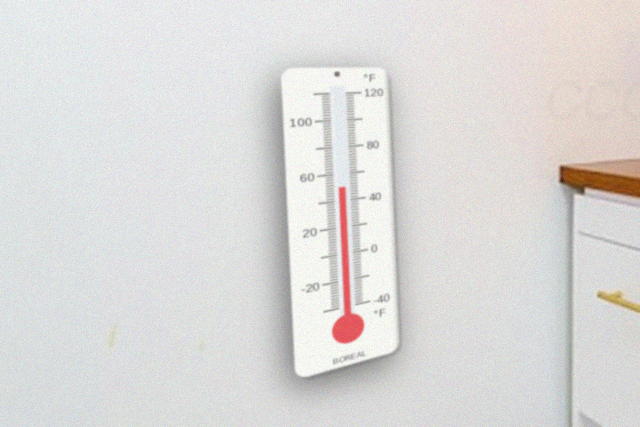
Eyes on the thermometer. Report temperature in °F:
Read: 50 °F
